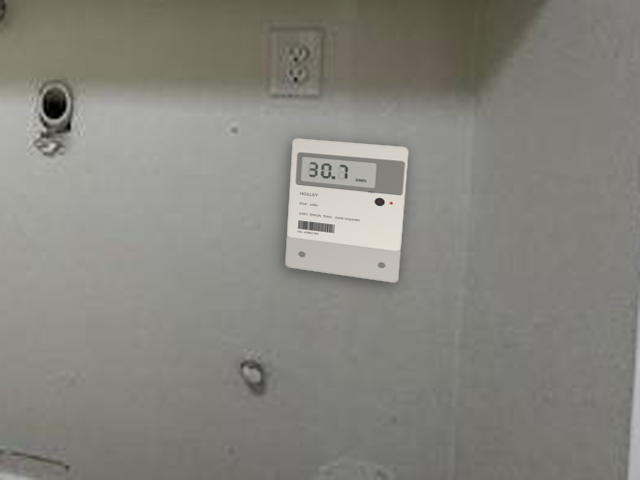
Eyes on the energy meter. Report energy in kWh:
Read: 30.7 kWh
